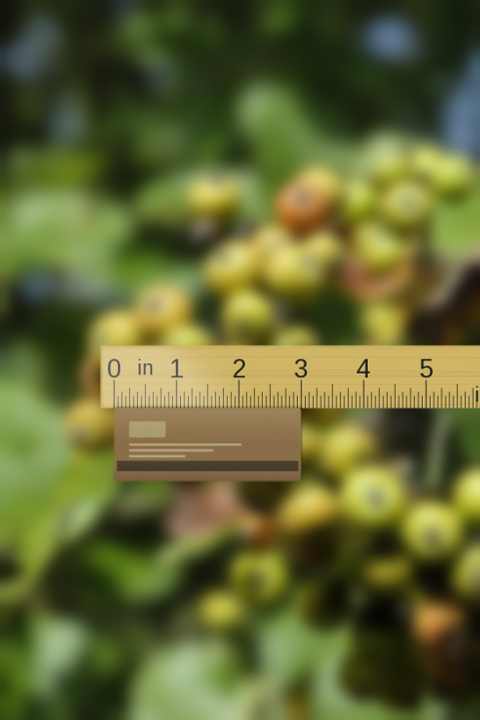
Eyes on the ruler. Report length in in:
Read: 3 in
